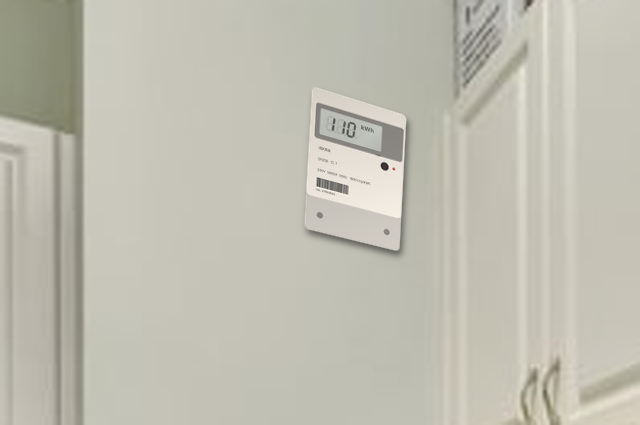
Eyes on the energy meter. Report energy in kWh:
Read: 110 kWh
